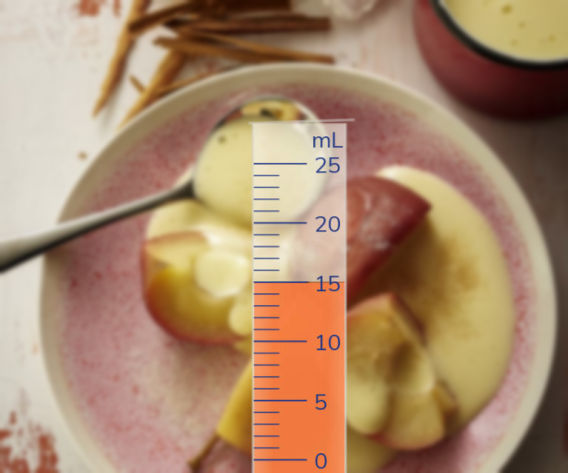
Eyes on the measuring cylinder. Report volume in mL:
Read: 15 mL
